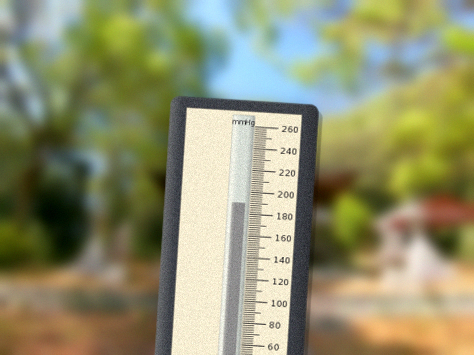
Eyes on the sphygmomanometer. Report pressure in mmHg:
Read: 190 mmHg
